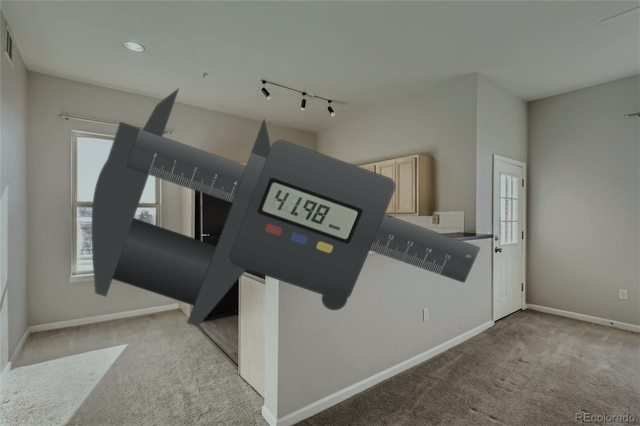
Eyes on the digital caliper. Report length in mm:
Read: 41.98 mm
